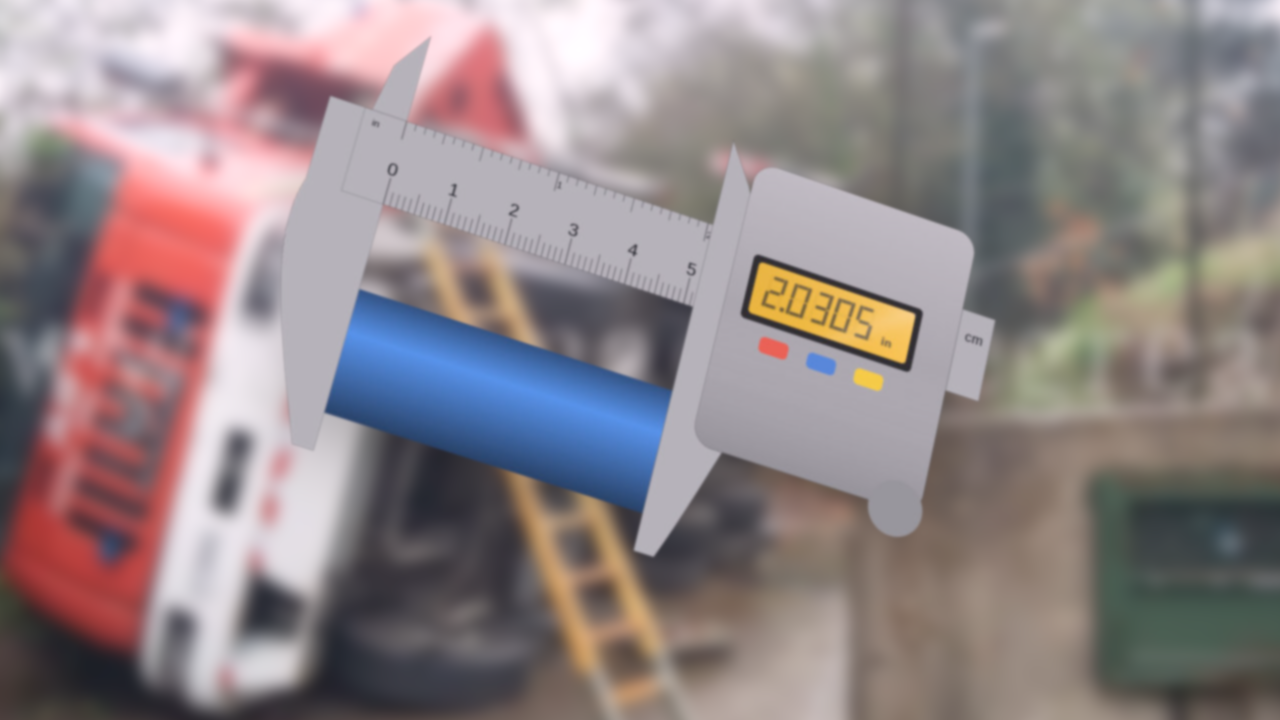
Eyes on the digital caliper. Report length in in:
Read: 2.0305 in
